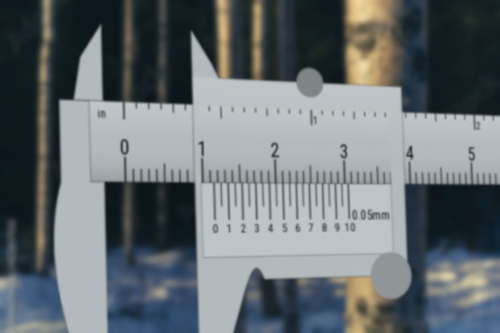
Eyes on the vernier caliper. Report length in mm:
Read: 11.5 mm
